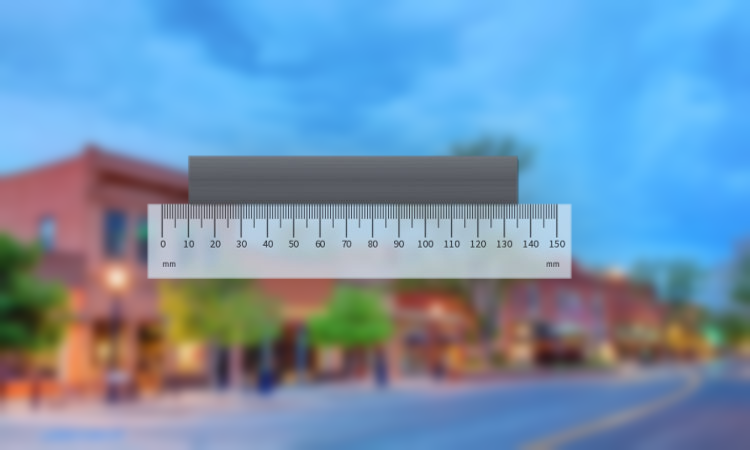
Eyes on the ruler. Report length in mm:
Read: 125 mm
